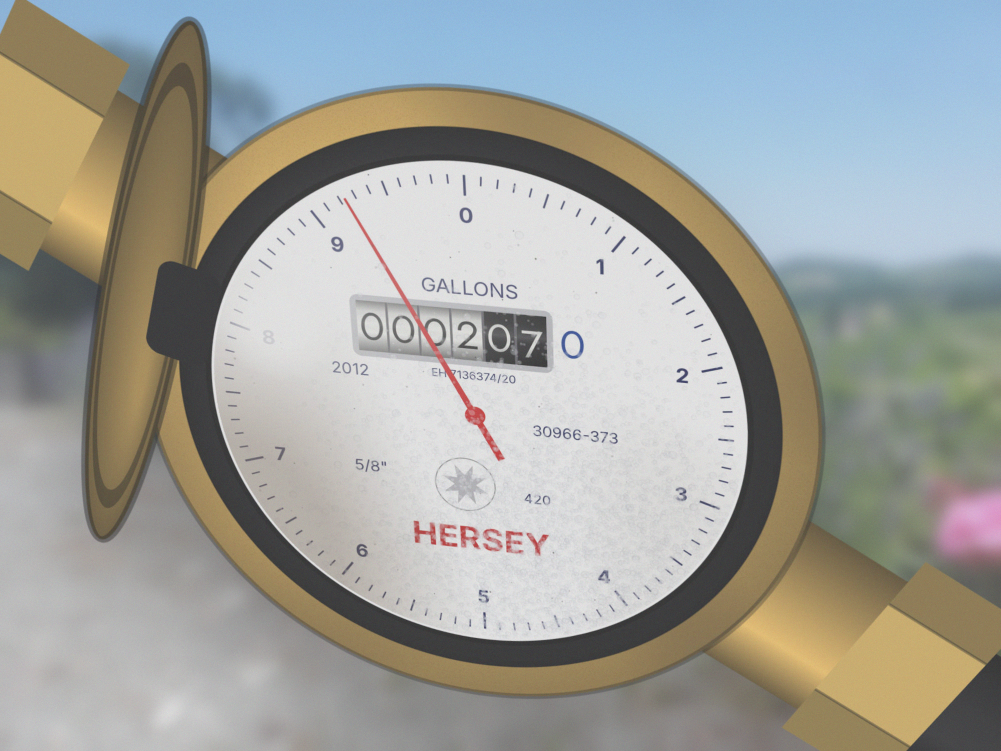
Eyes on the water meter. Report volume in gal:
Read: 2069.2 gal
